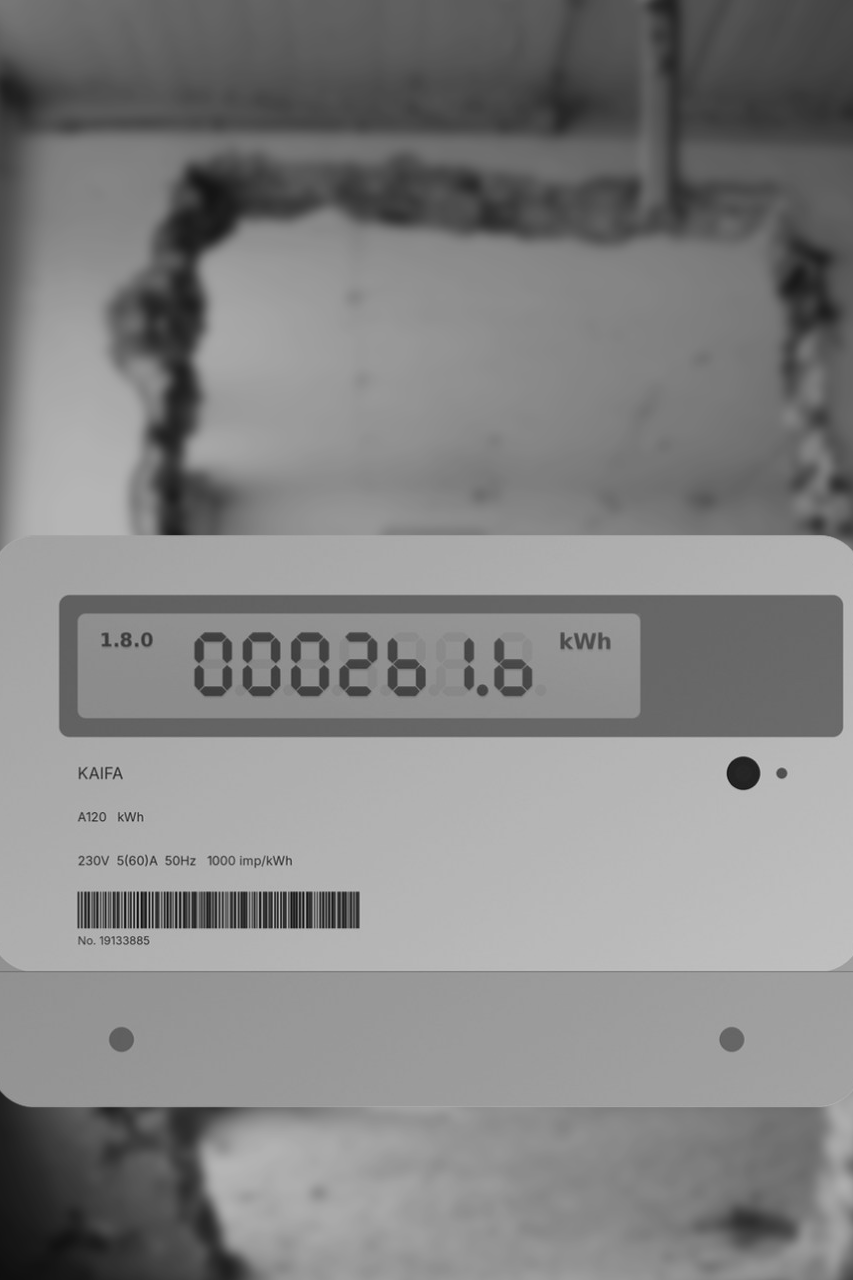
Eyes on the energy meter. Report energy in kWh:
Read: 261.6 kWh
